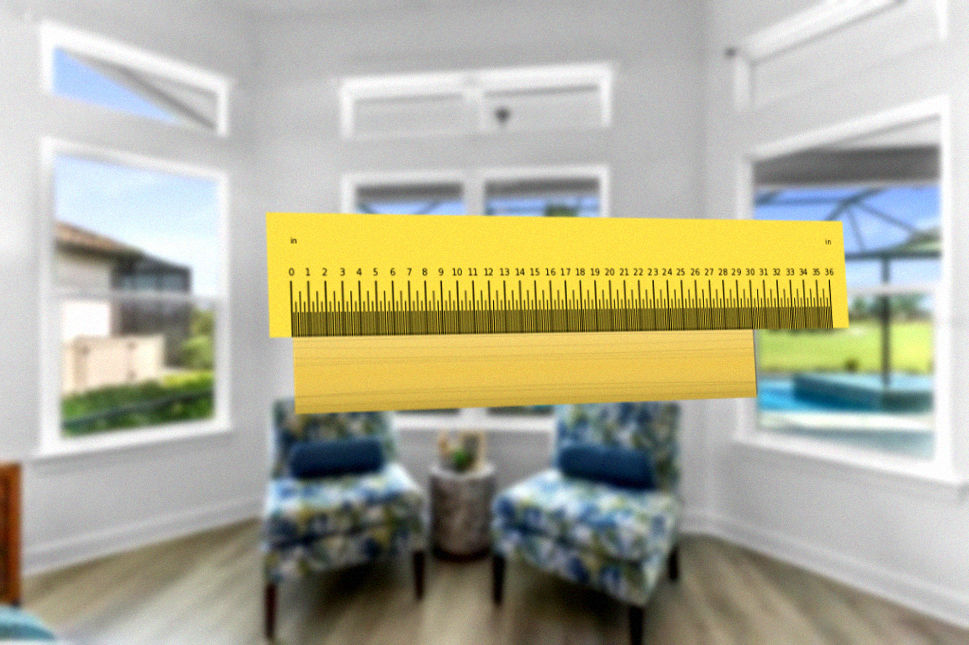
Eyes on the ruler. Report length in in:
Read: 30 in
